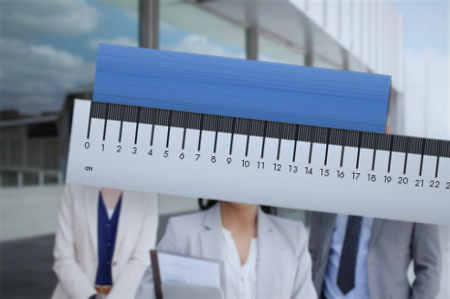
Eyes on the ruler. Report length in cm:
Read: 18.5 cm
